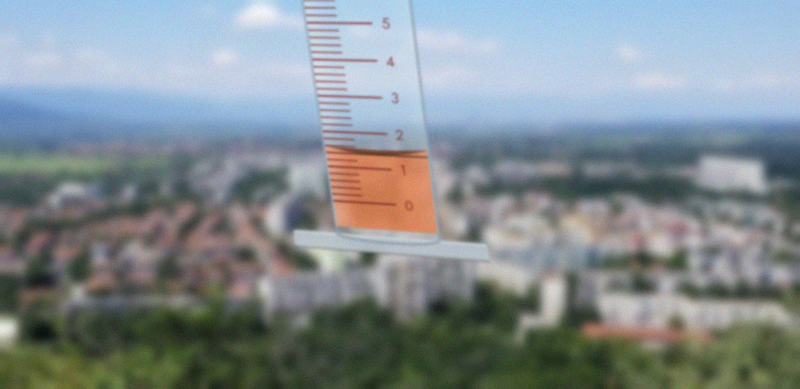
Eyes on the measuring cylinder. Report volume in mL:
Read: 1.4 mL
